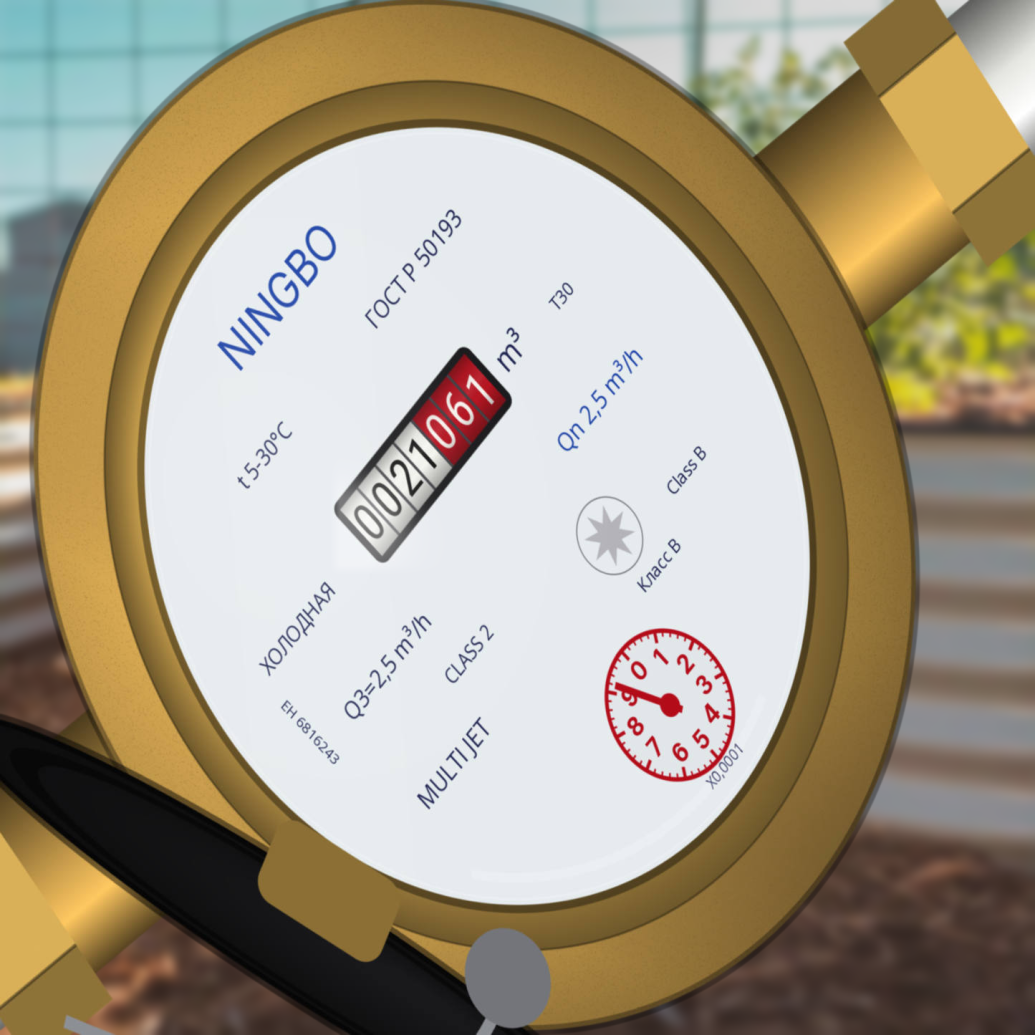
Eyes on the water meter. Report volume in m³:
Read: 21.0609 m³
